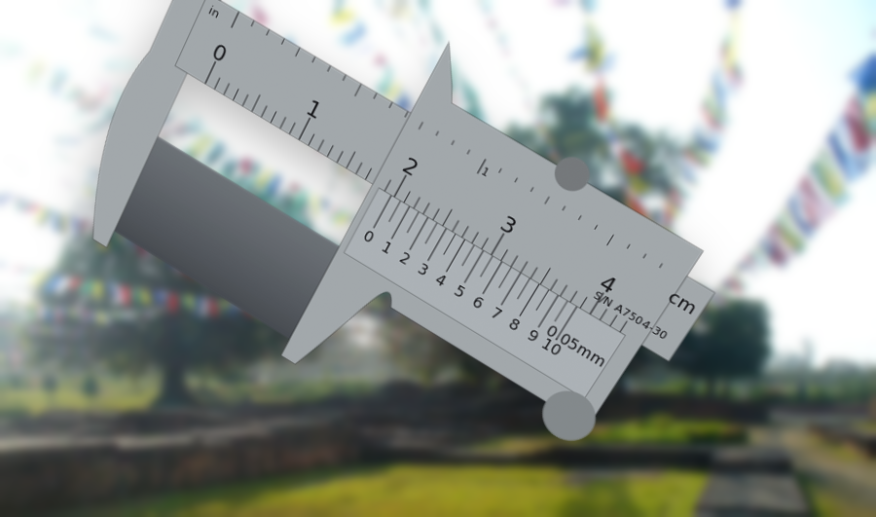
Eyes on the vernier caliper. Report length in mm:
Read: 19.7 mm
